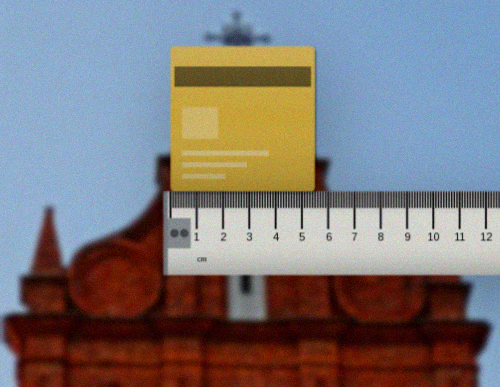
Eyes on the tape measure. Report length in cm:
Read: 5.5 cm
